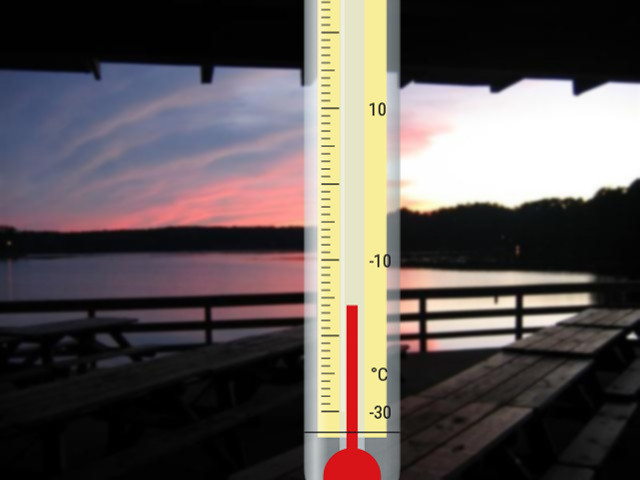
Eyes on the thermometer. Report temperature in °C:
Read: -16 °C
